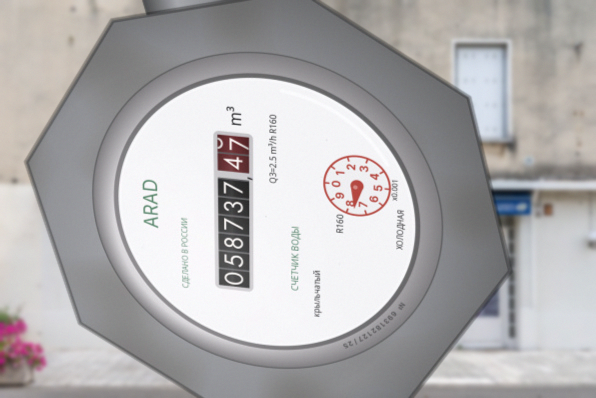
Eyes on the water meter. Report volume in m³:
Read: 58737.467 m³
